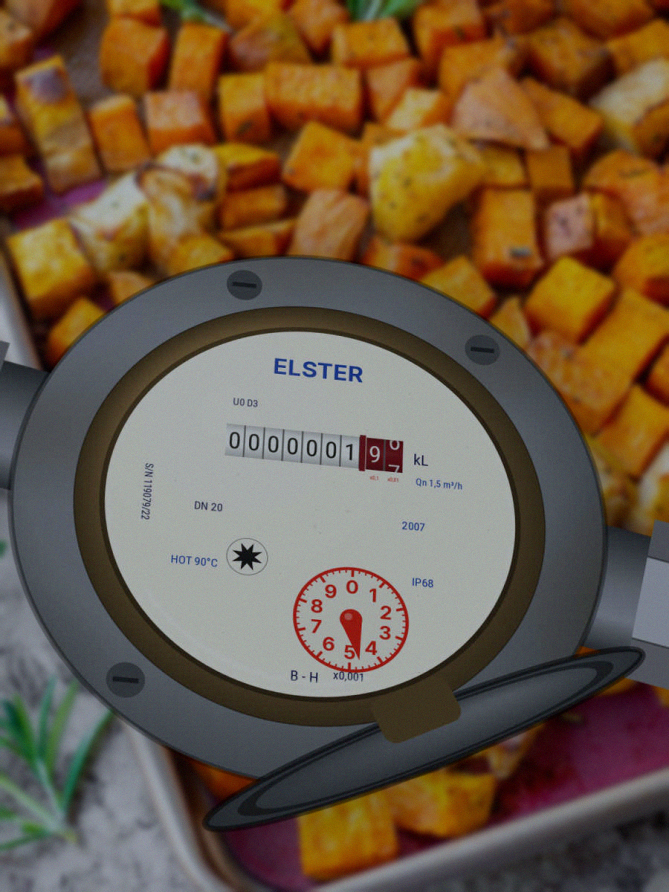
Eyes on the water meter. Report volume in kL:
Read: 1.964 kL
